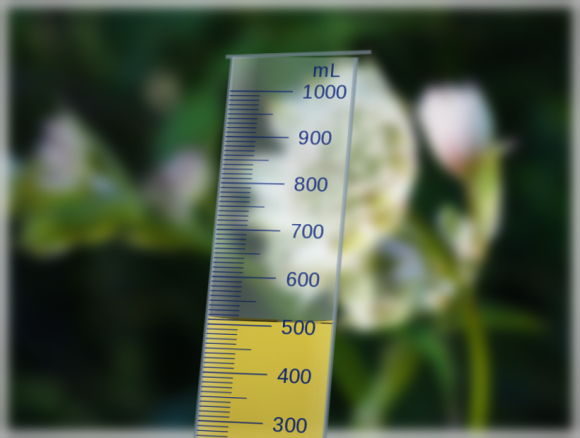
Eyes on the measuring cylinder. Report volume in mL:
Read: 510 mL
